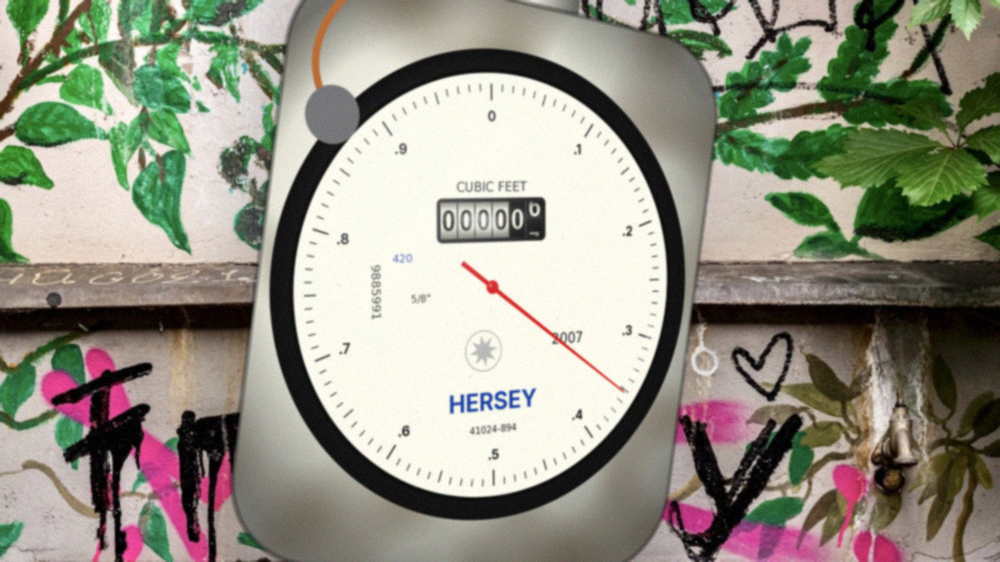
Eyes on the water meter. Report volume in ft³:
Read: 6.35 ft³
